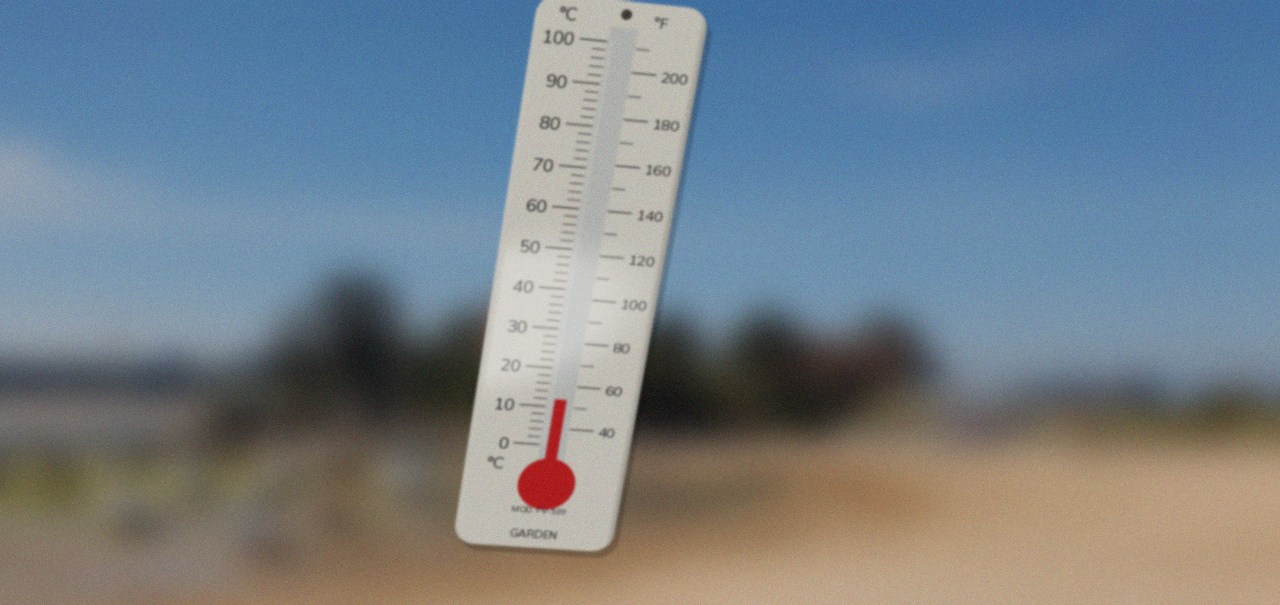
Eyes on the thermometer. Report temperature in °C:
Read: 12 °C
